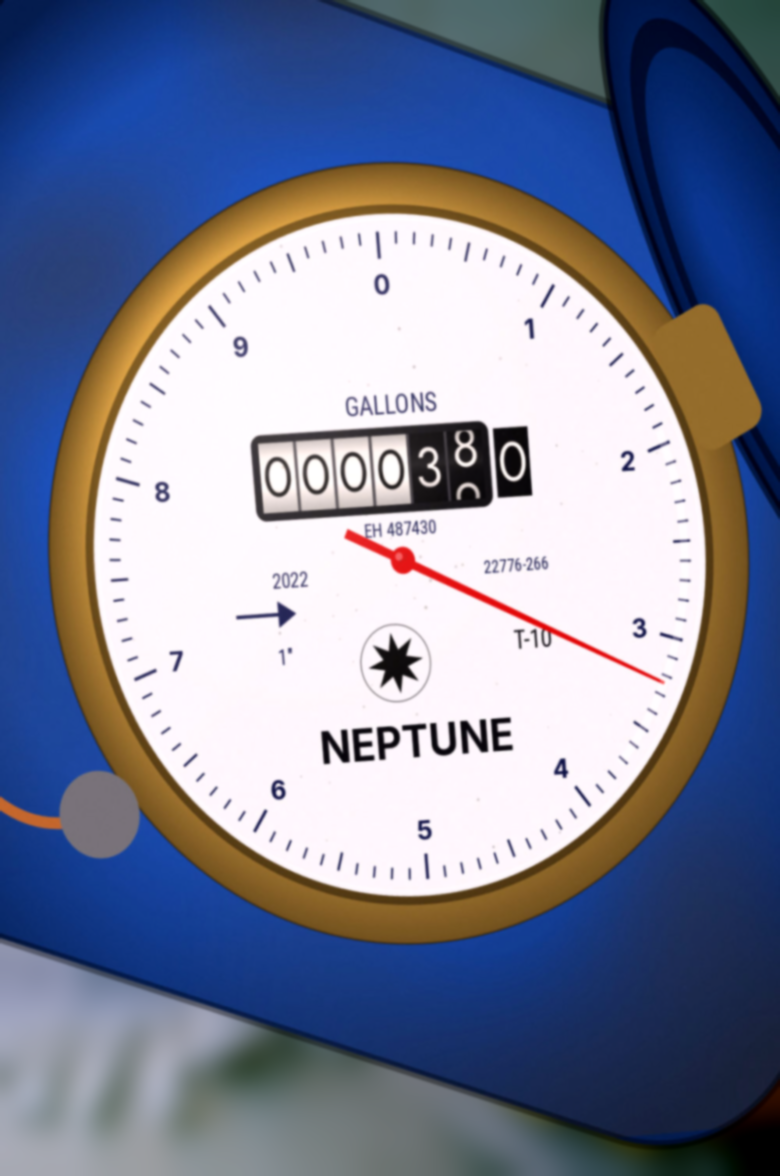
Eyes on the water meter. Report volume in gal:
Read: 383.2 gal
